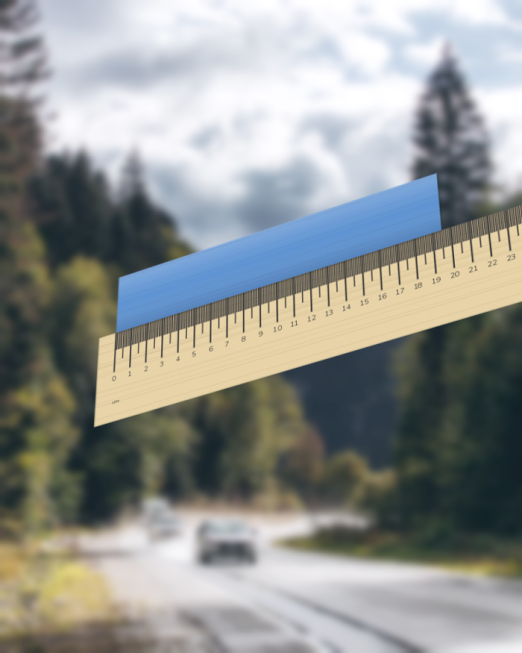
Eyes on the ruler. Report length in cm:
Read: 19.5 cm
